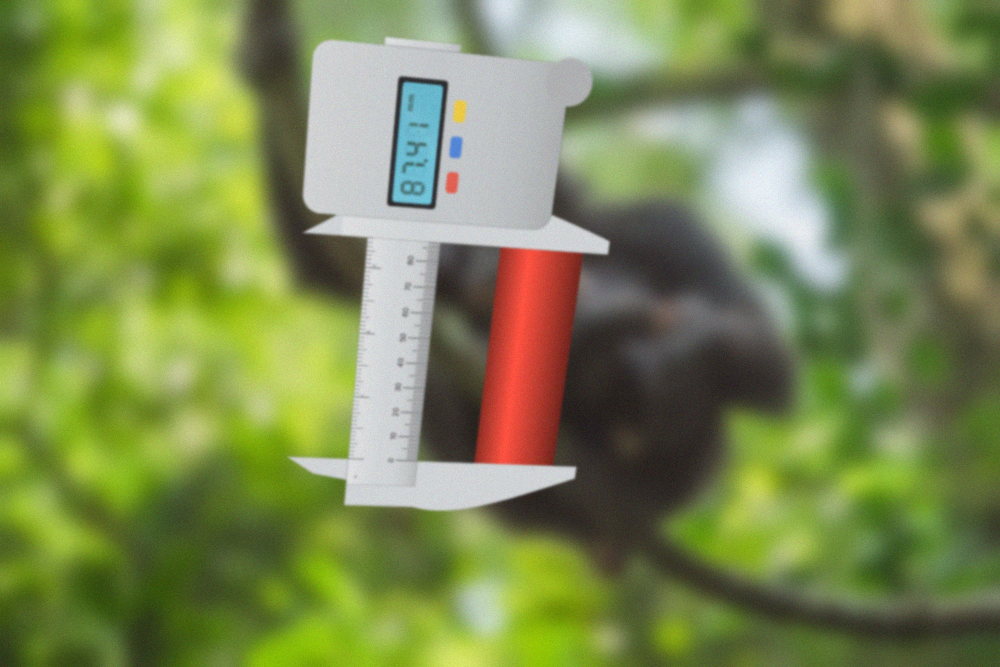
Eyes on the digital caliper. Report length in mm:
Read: 87.41 mm
